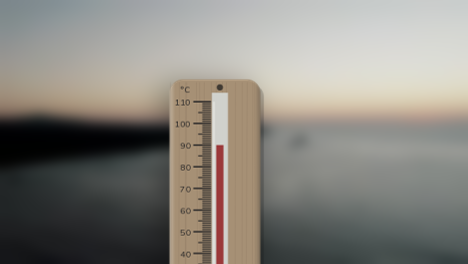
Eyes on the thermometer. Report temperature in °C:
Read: 90 °C
